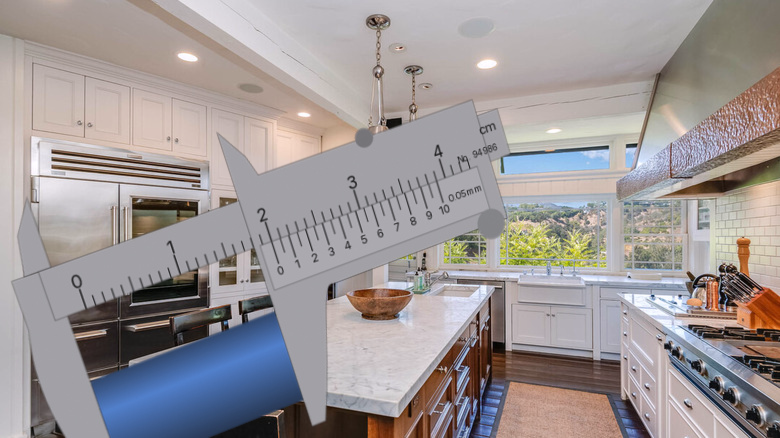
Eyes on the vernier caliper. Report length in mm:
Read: 20.0 mm
